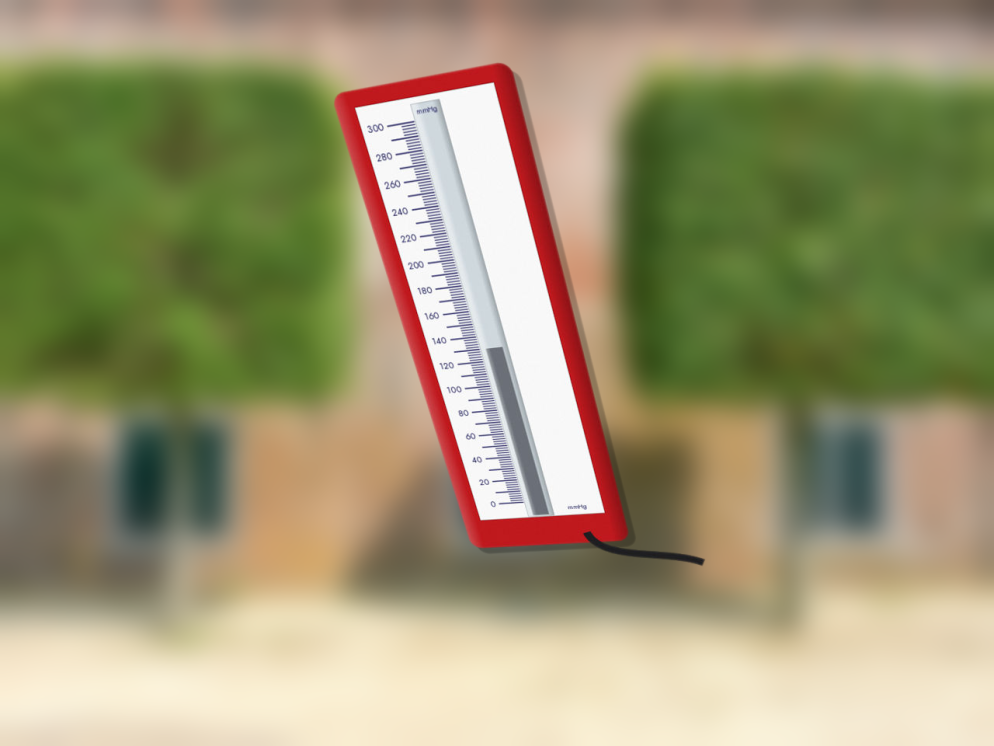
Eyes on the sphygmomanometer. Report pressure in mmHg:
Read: 130 mmHg
